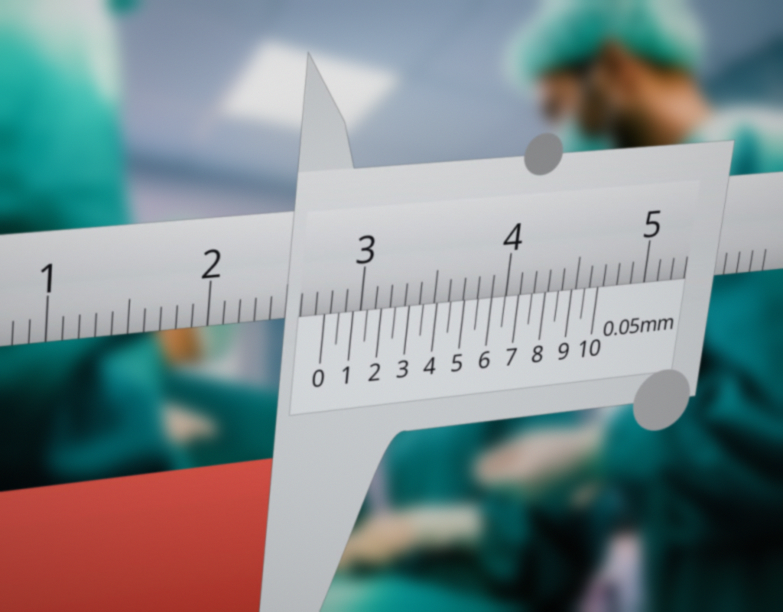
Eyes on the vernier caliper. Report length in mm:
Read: 27.6 mm
